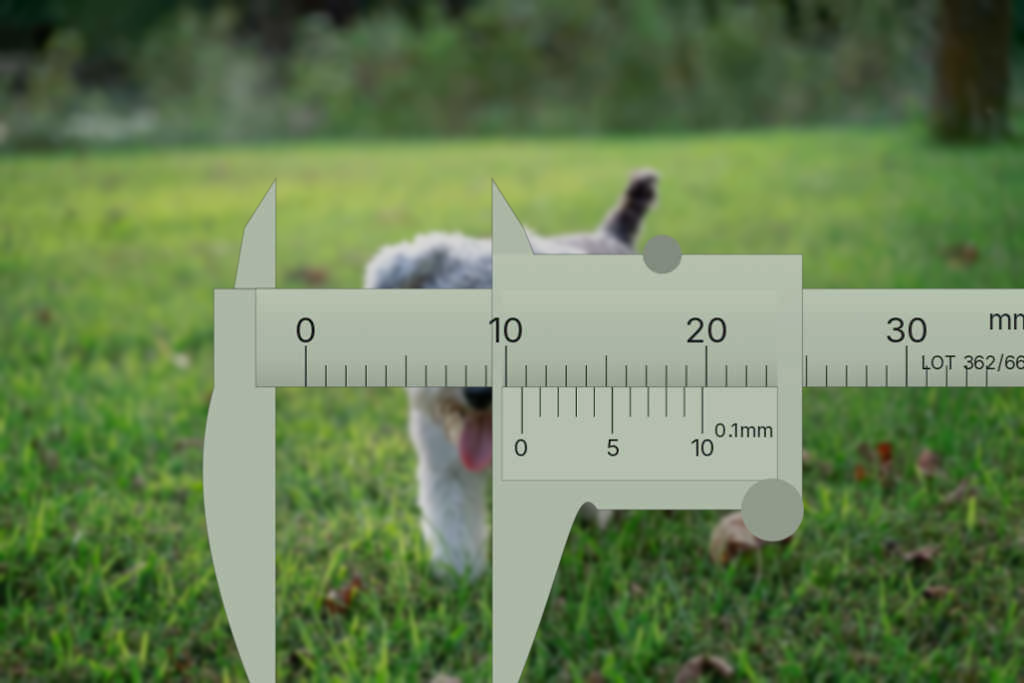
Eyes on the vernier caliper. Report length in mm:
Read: 10.8 mm
